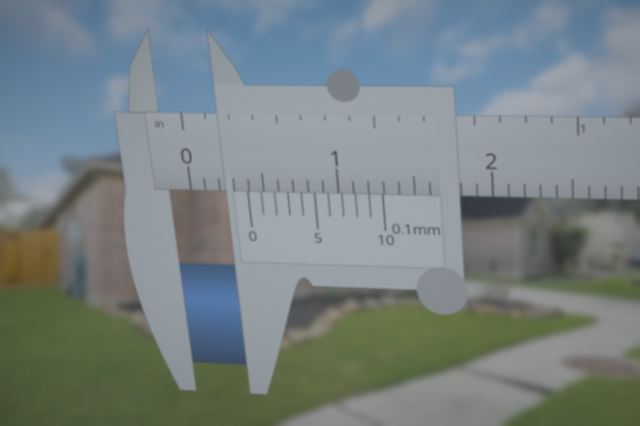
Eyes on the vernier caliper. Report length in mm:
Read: 3.9 mm
